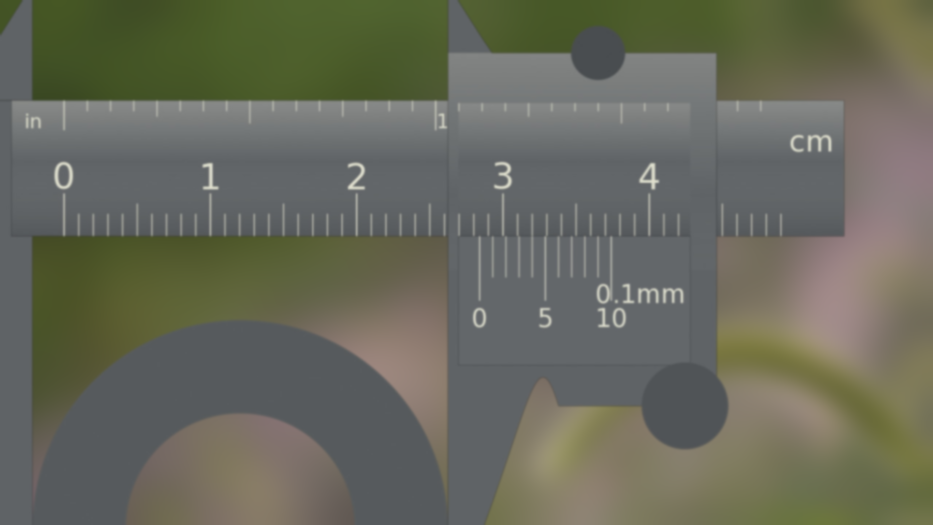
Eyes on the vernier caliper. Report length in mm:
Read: 28.4 mm
